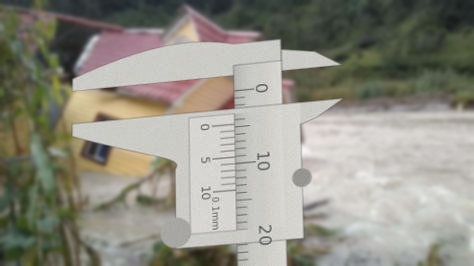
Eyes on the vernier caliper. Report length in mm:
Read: 4.6 mm
